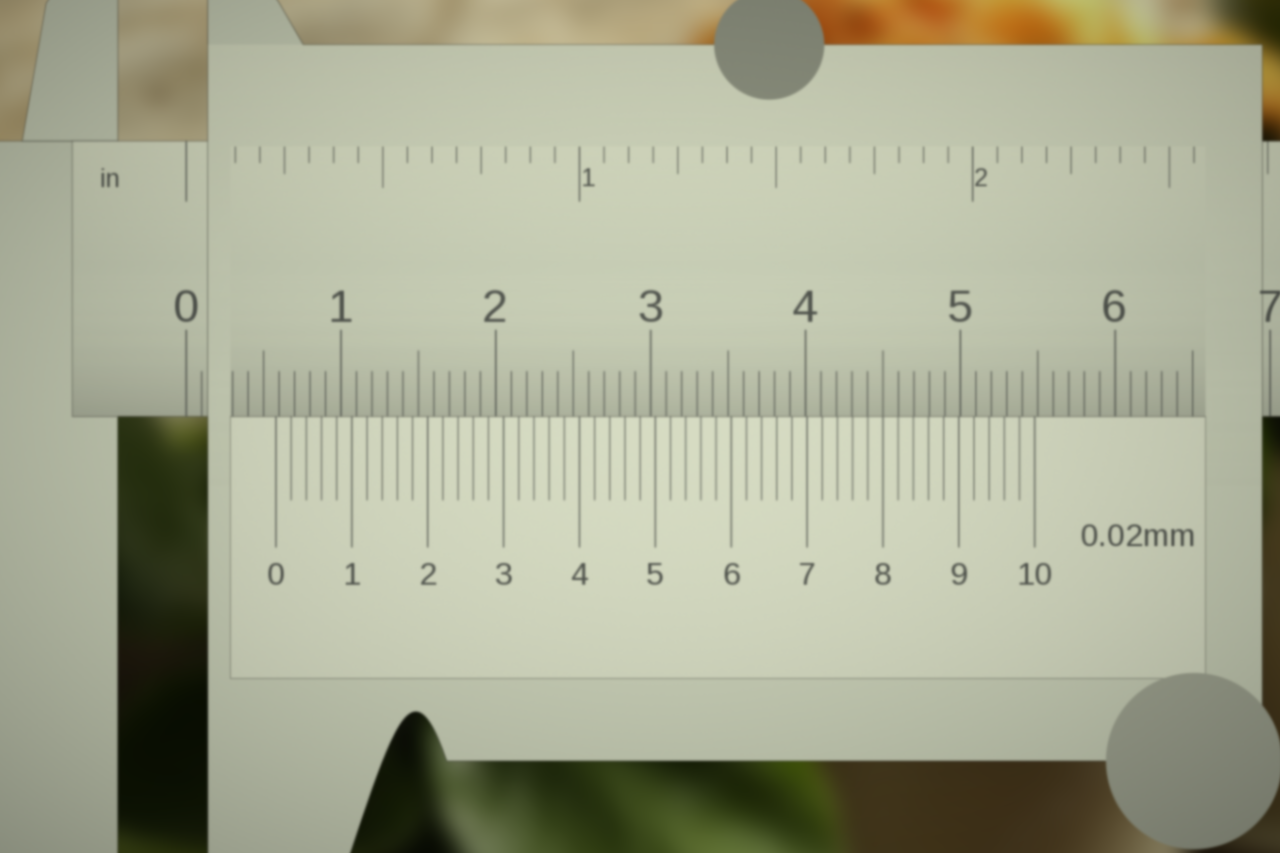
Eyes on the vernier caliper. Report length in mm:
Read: 5.8 mm
